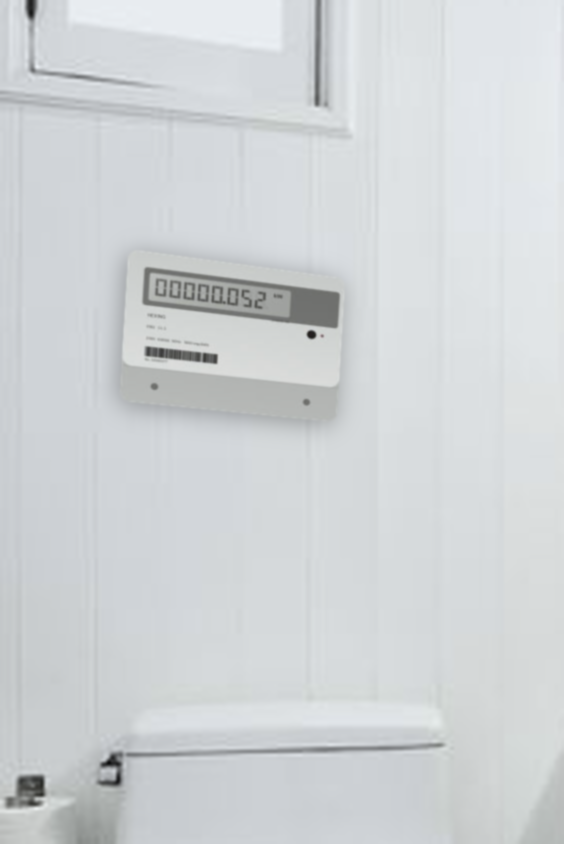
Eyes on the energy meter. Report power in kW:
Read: 0.052 kW
